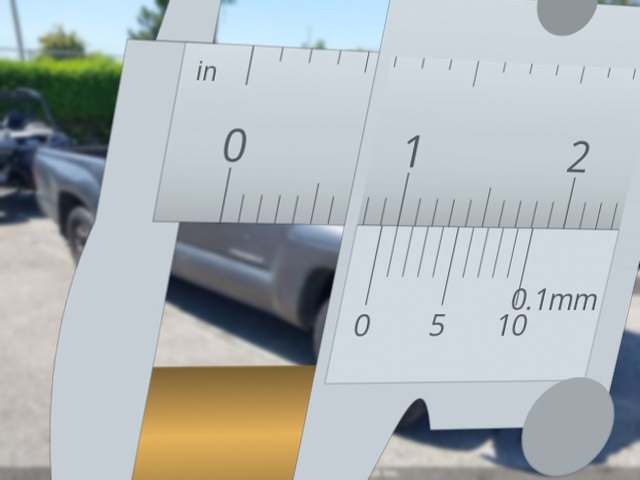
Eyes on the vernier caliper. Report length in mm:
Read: 9.1 mm
